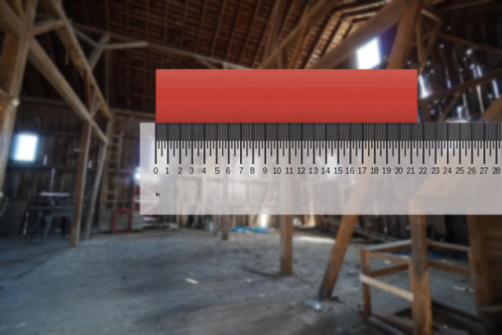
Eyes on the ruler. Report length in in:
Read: 21.5 in
